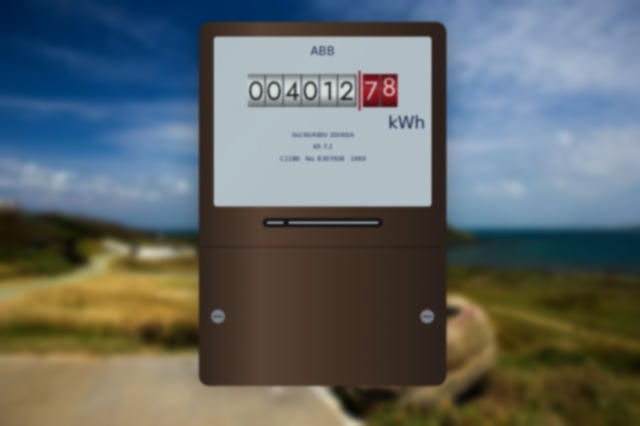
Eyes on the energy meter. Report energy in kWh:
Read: 4012.78 kWh
